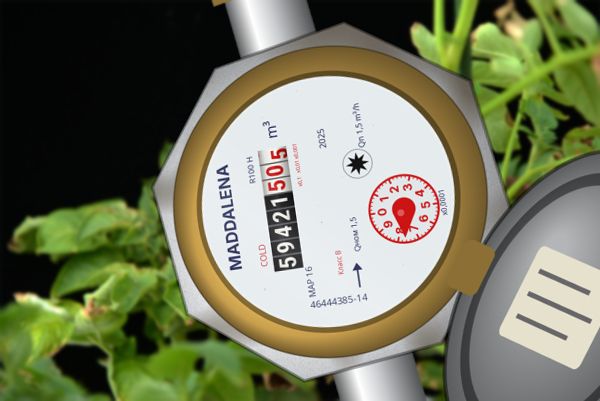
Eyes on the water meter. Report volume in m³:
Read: 59421.5047 m³
